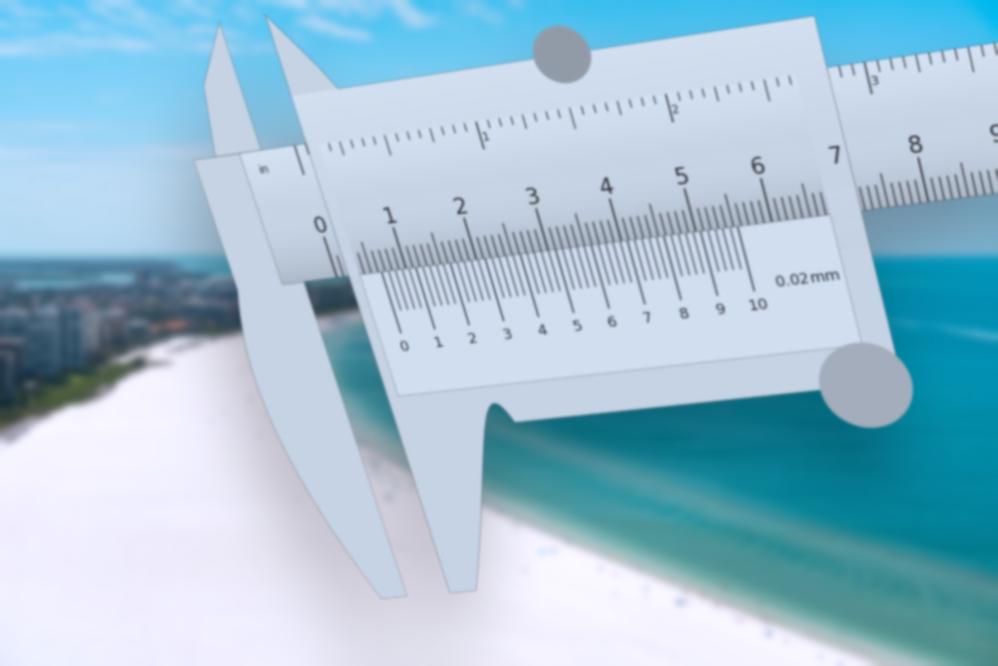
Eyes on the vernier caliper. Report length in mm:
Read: 6.5 mm
